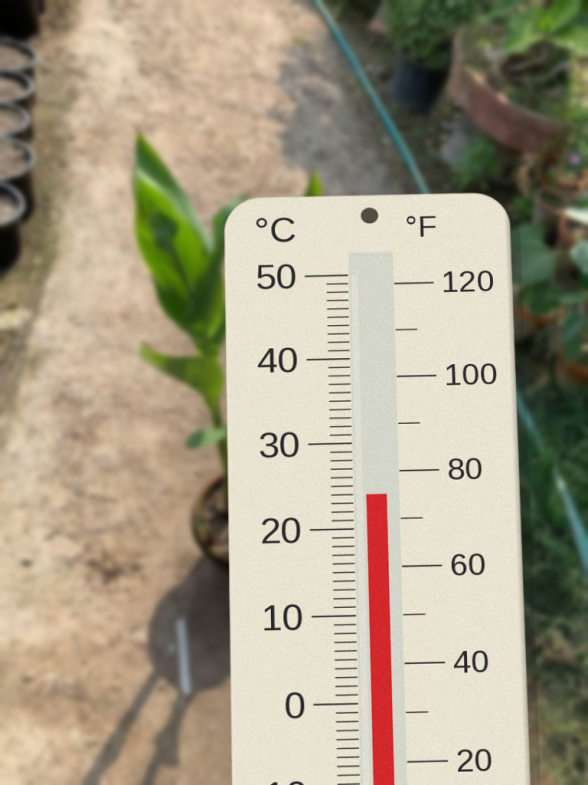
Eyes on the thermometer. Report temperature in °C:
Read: 24 °C
